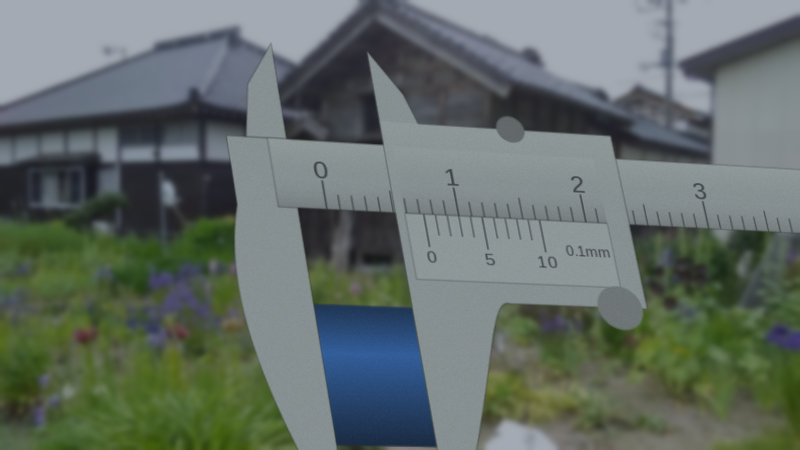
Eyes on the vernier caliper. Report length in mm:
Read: 7.3 mm
